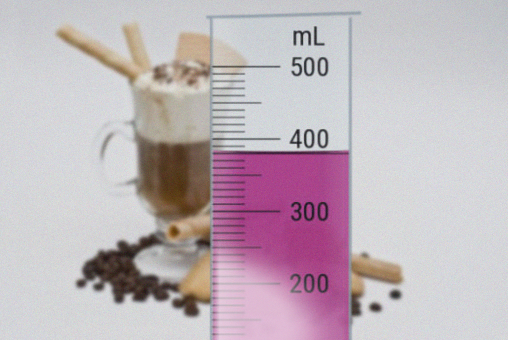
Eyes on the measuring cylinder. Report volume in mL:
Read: 380 mL
